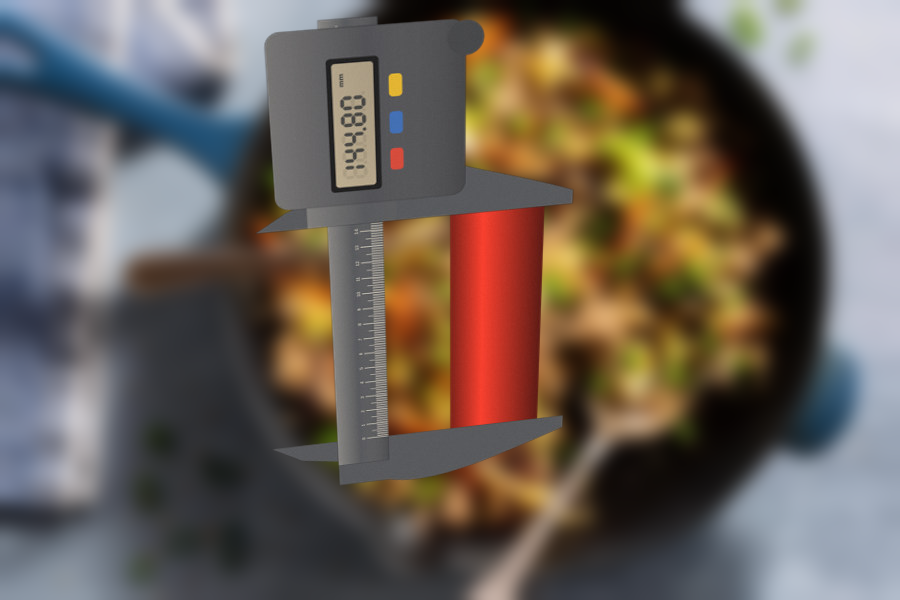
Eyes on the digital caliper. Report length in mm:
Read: 144.80 mm
